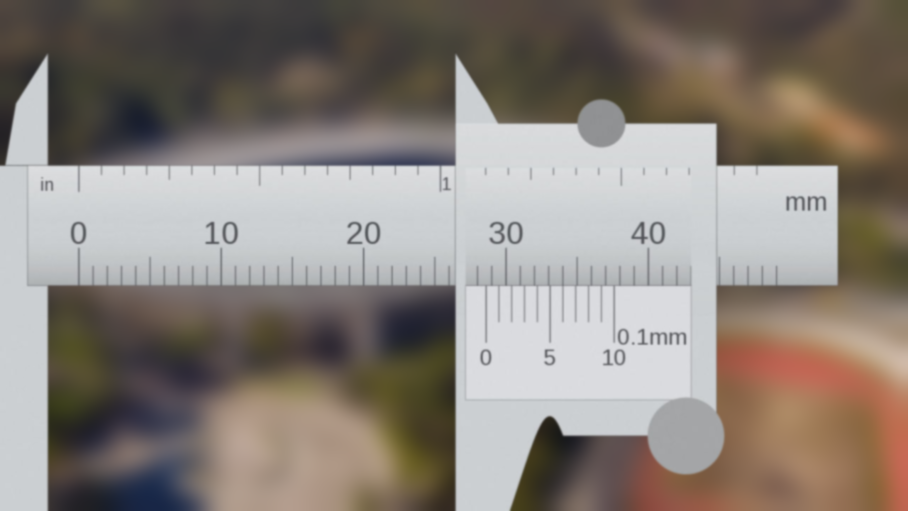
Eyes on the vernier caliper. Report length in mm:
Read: 28.6 mm
